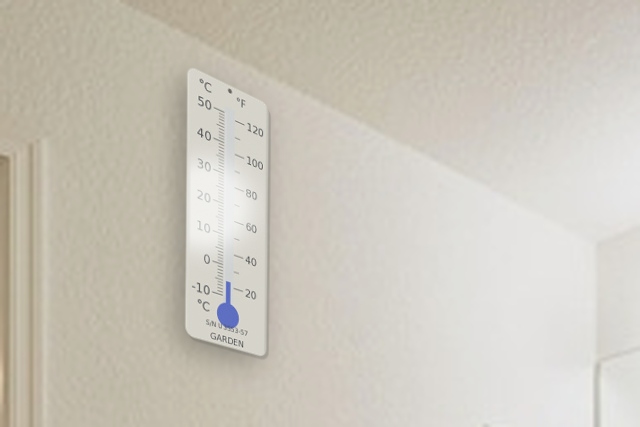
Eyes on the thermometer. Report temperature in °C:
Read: -5 °C
